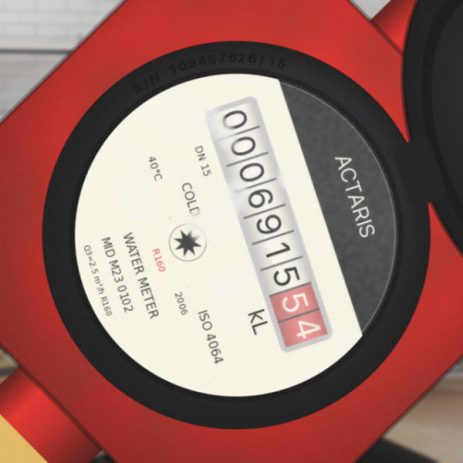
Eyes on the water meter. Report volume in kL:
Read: 6915.54 kL
